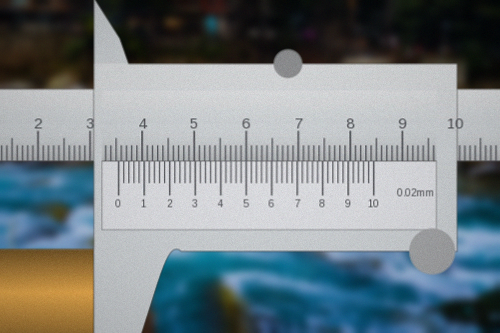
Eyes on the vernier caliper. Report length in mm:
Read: 35.5 mm
